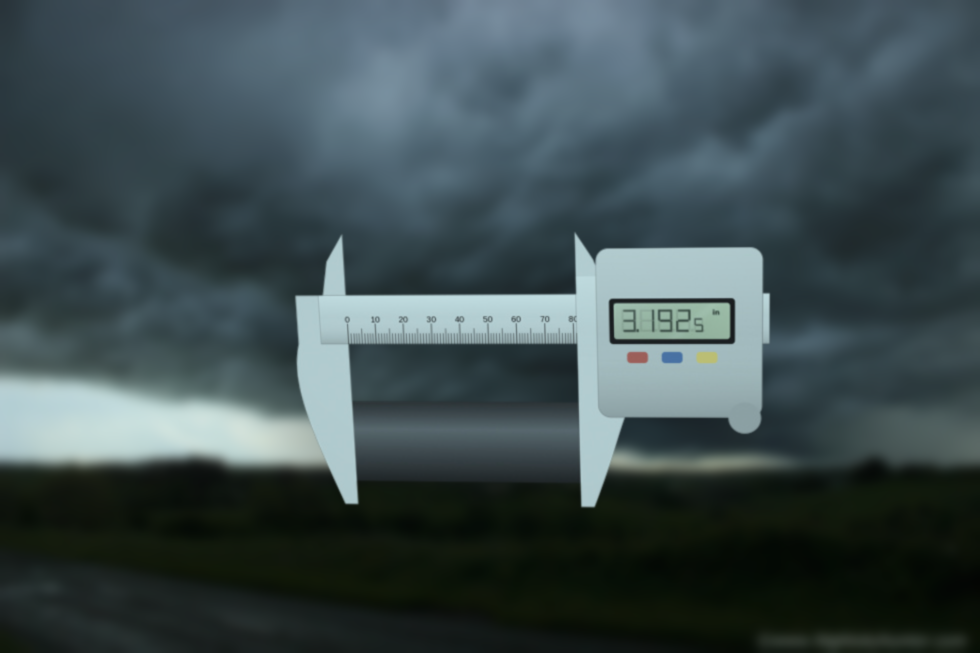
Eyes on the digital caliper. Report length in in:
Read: 3.1925 in
